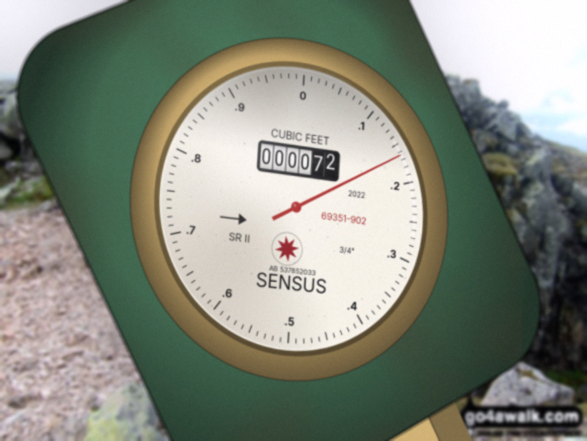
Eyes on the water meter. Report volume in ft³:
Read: 72.16 ft³
